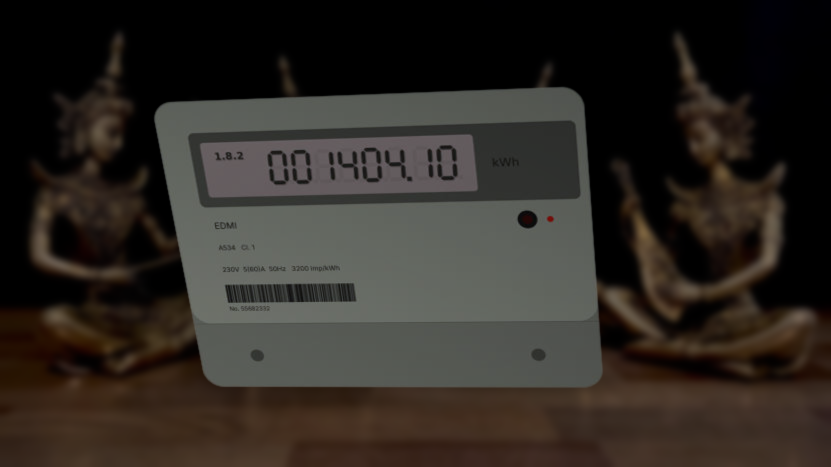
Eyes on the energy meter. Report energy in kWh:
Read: 1404.10 kWh
